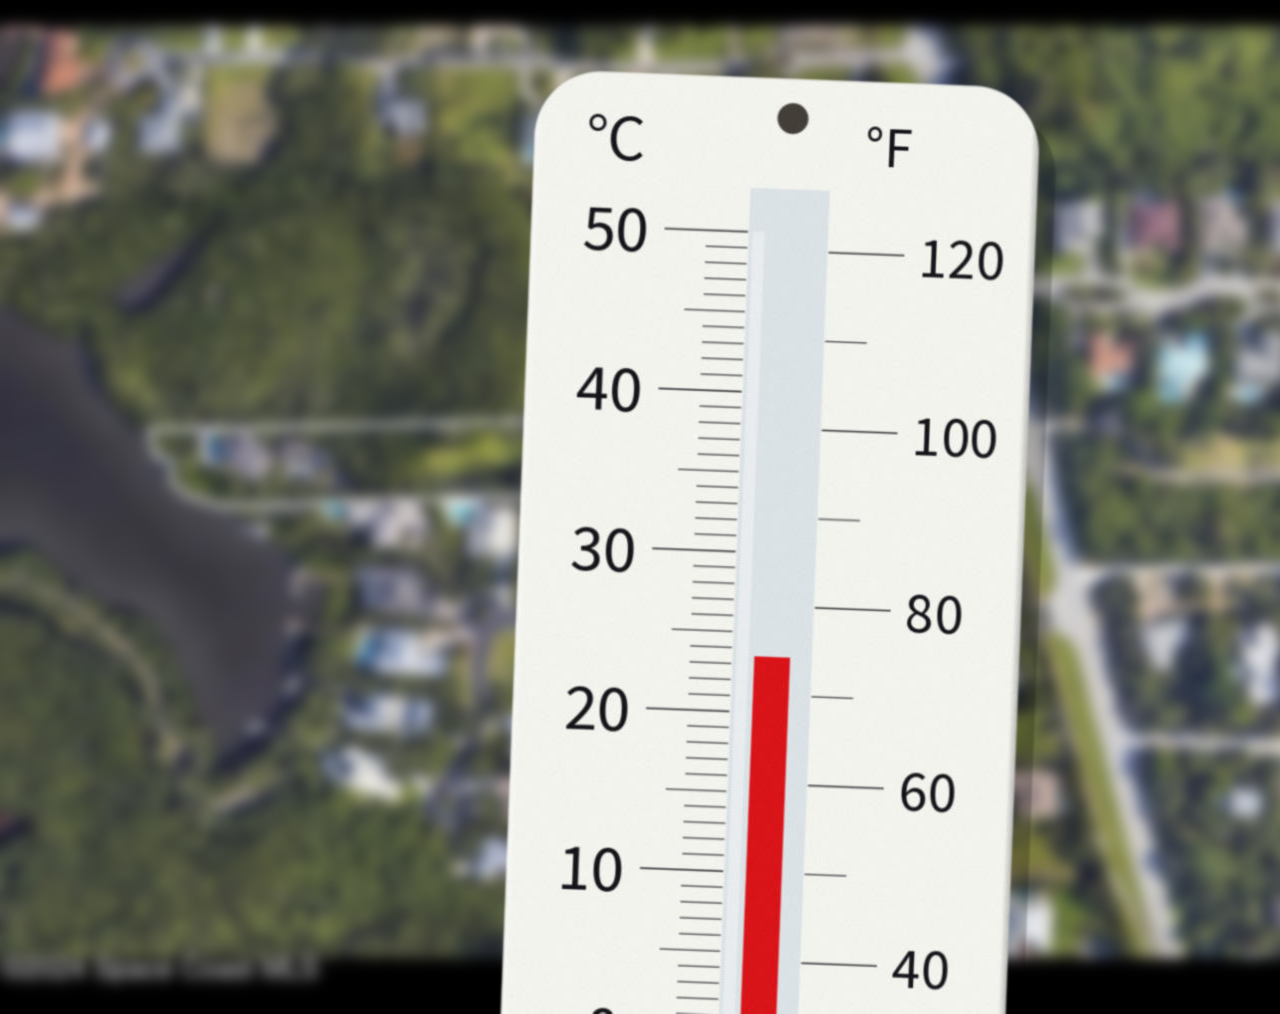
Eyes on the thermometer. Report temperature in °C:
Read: 23.5 °C
